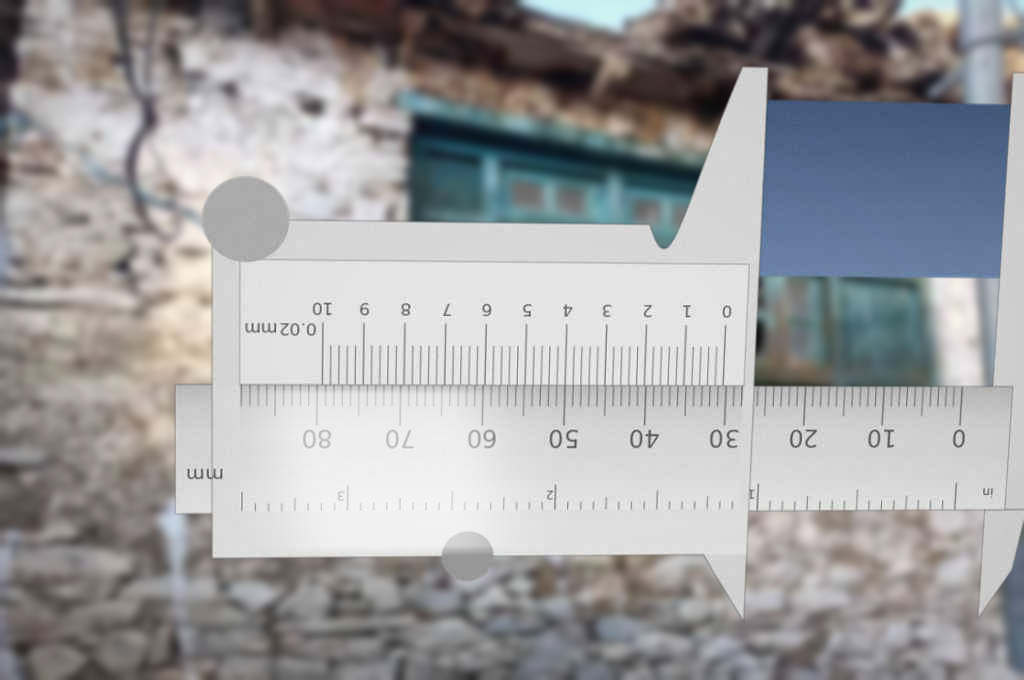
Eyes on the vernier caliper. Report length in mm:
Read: 30.4 mm
